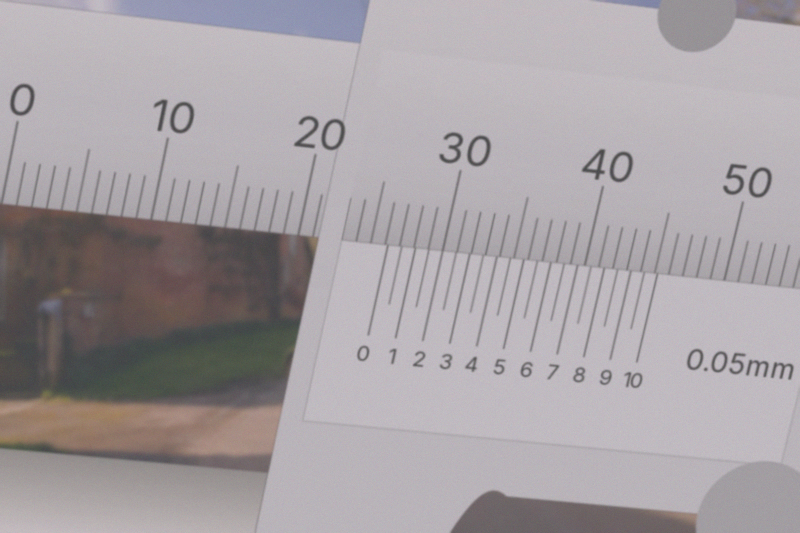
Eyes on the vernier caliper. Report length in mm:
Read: 26.2 mm
